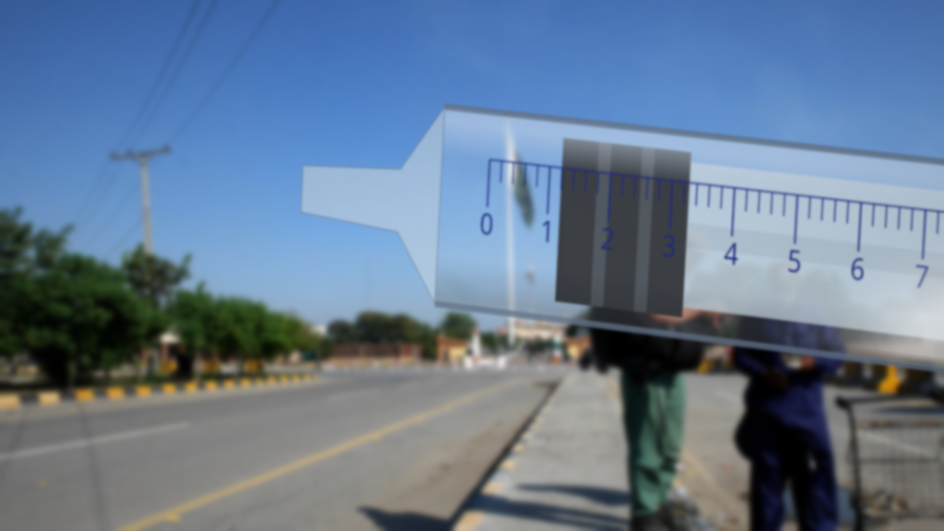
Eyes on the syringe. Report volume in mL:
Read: 1.2 mL
